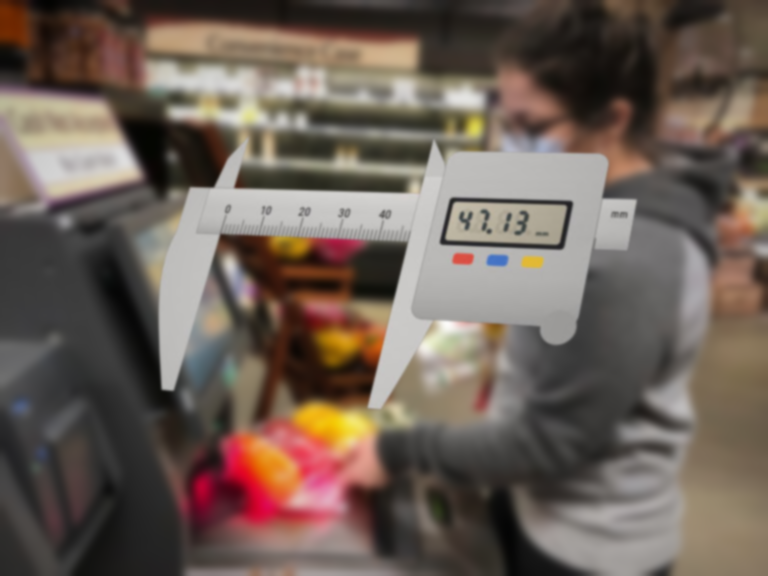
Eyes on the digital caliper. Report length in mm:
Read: 47.13 mm
